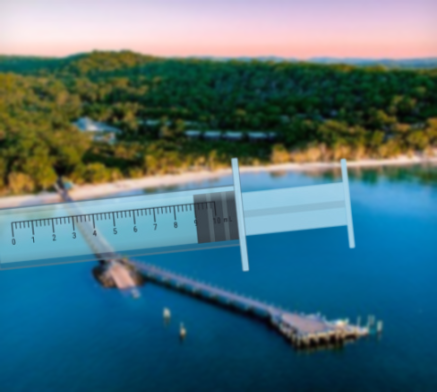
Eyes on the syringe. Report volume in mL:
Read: 9 mL
